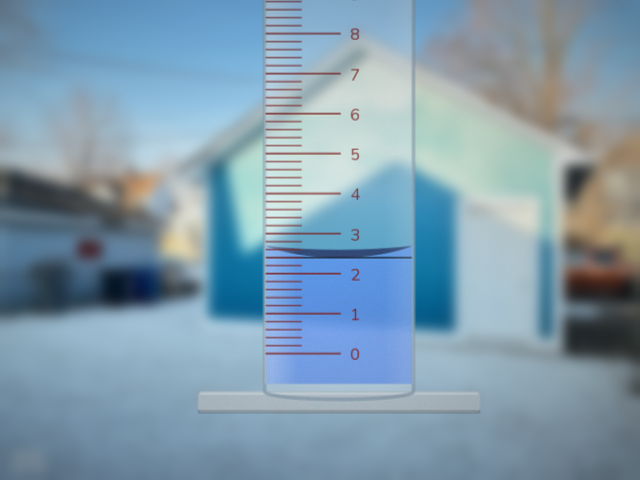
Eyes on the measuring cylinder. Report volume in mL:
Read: 2.4 mL
